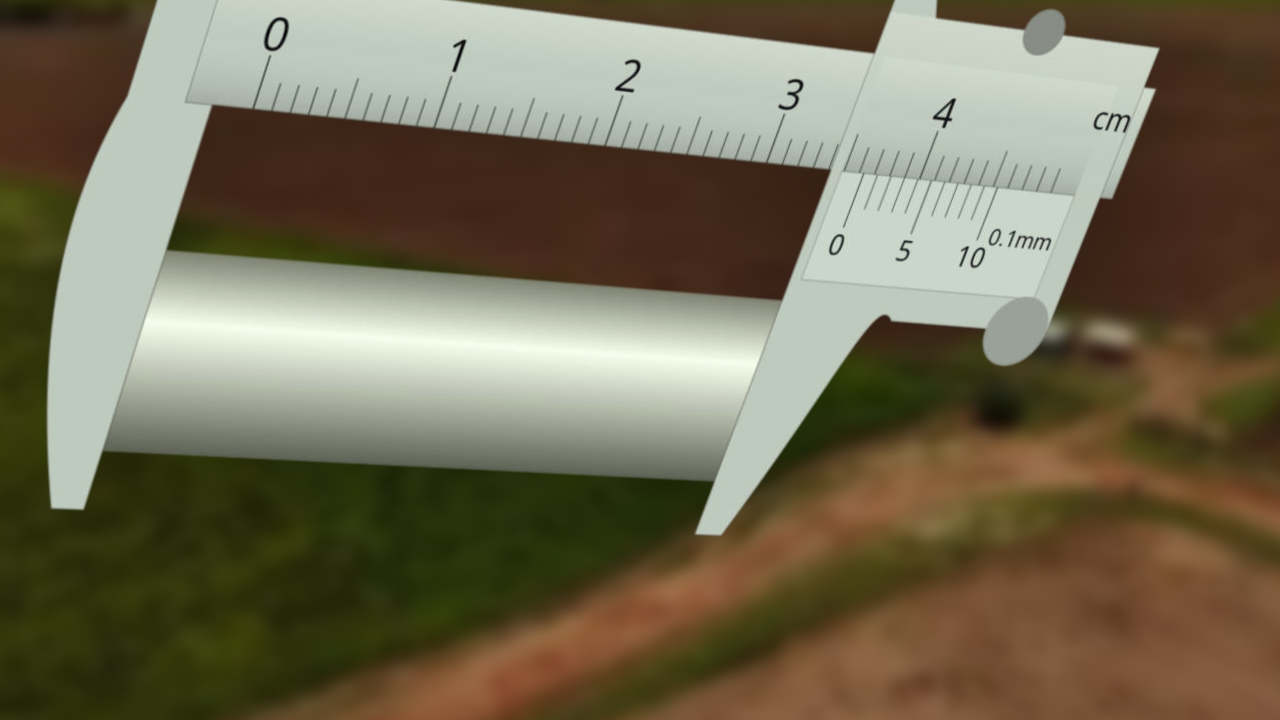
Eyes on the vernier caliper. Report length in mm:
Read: 36.3 mm
